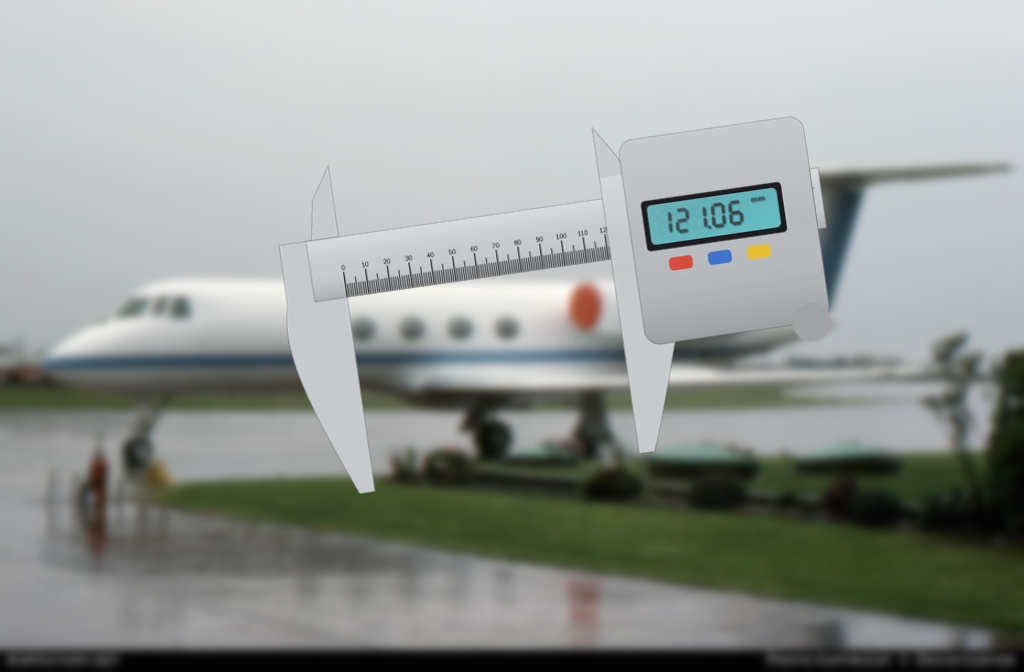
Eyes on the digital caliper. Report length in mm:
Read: 121.06 mm
